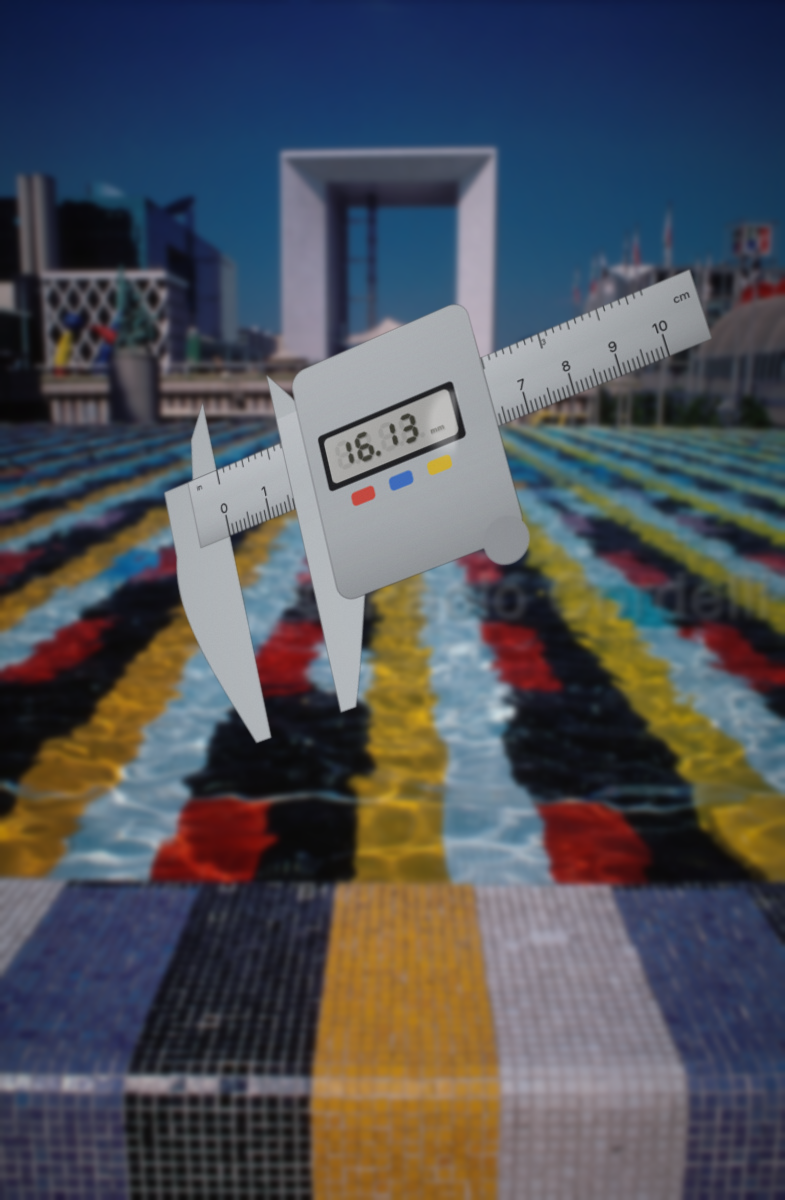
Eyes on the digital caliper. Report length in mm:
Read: 16.13 mm
